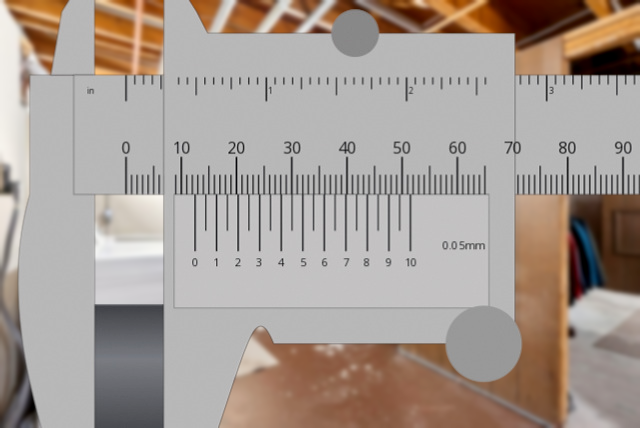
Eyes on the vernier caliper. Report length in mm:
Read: 12.5 mm
